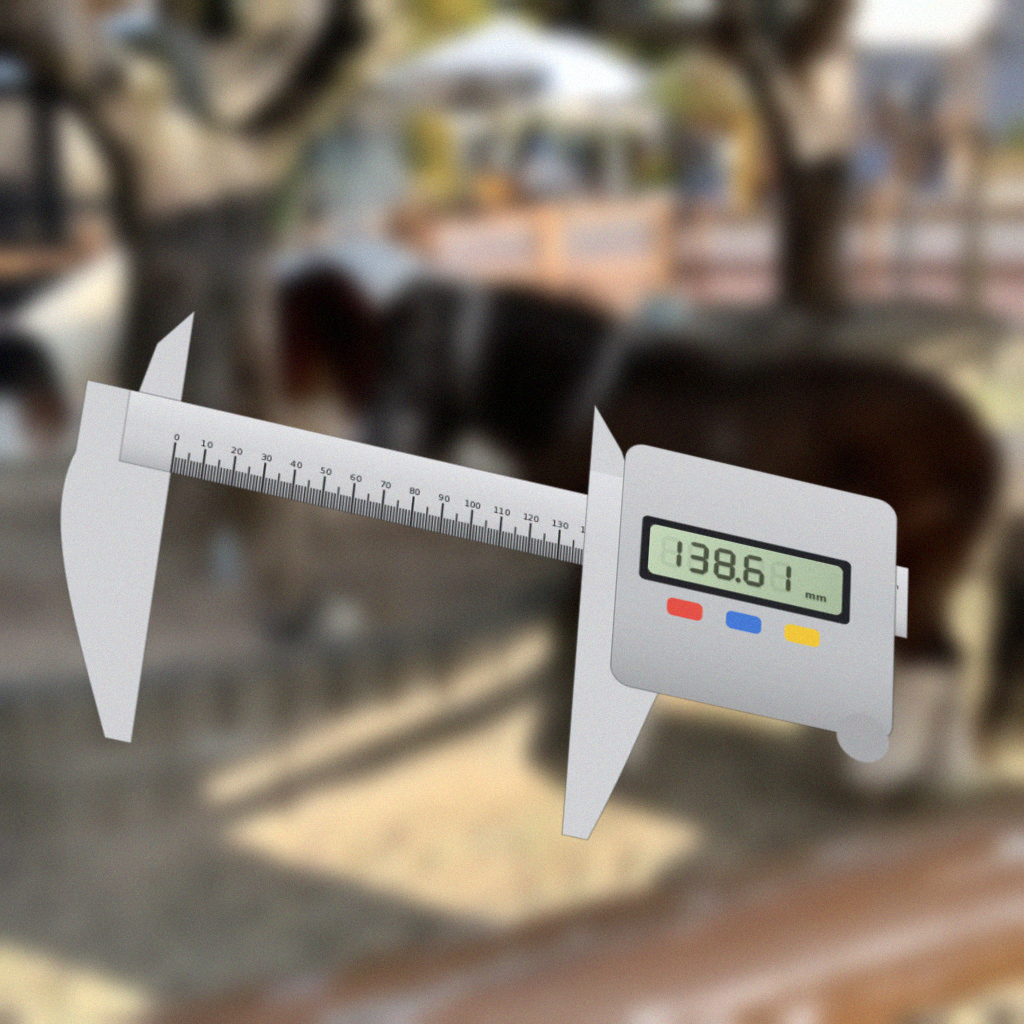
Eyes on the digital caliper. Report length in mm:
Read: 138.61 mm
